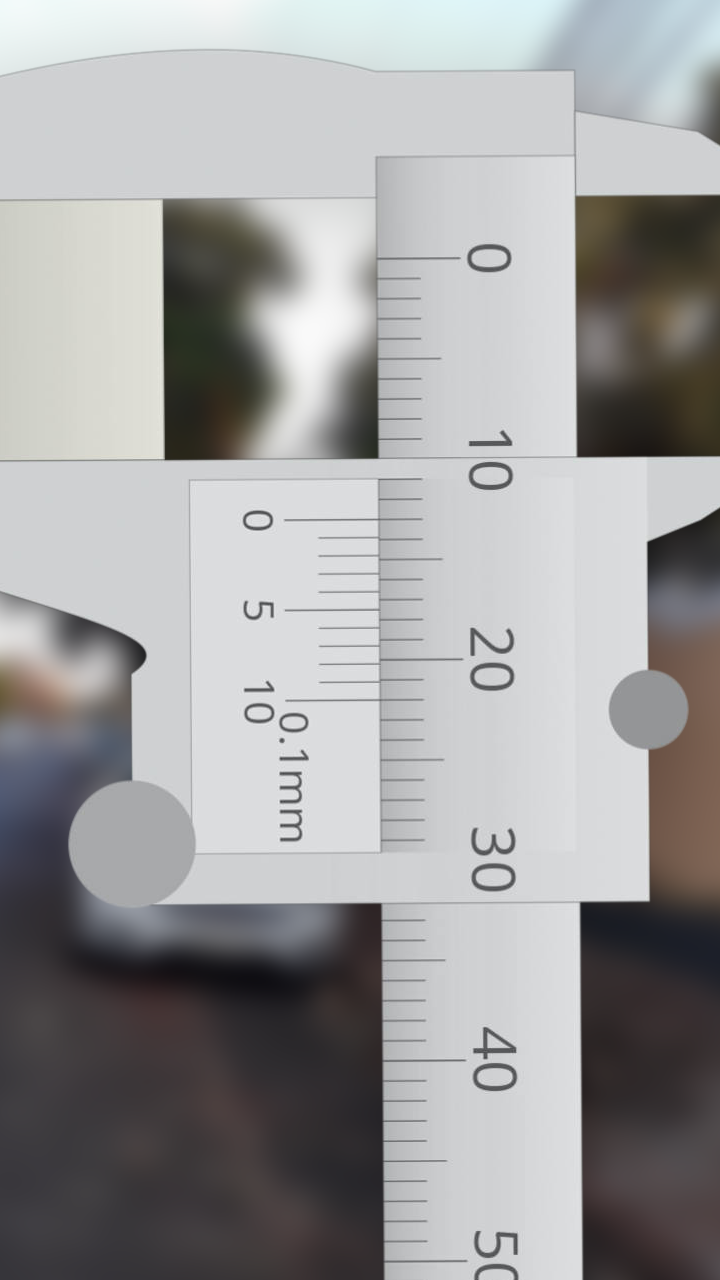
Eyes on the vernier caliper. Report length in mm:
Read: 13.0 mm
